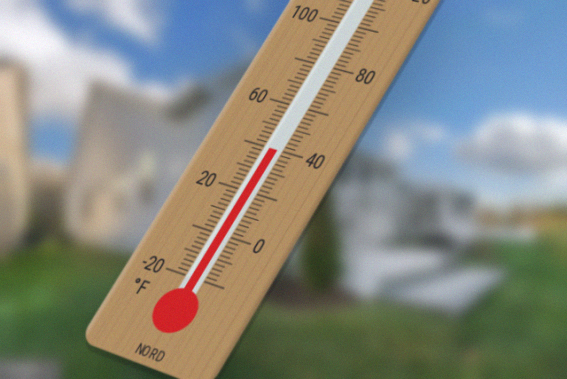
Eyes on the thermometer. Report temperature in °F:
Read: 40 °F
